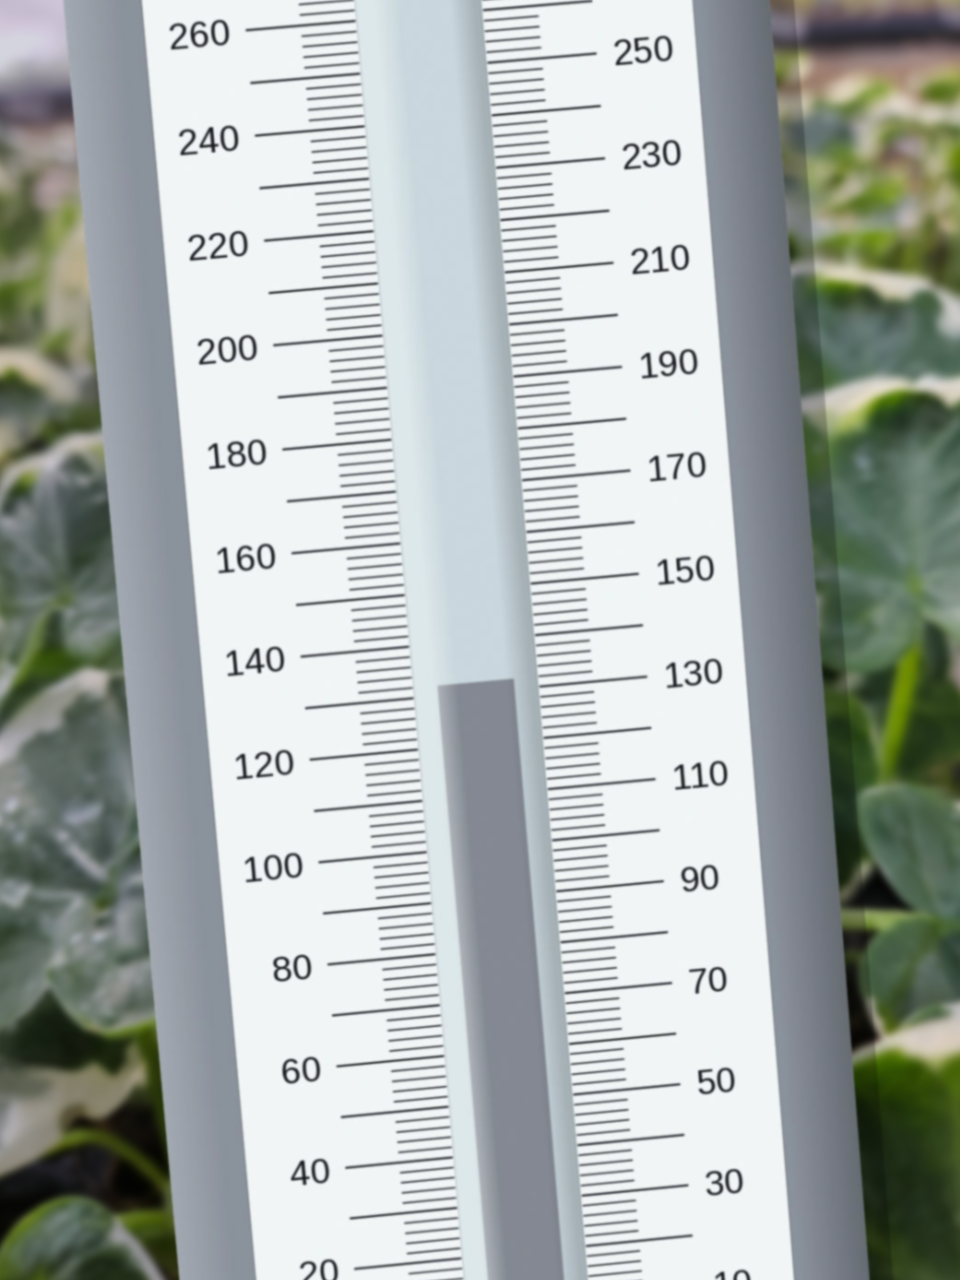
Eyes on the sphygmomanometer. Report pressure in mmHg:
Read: 132 mmHg
